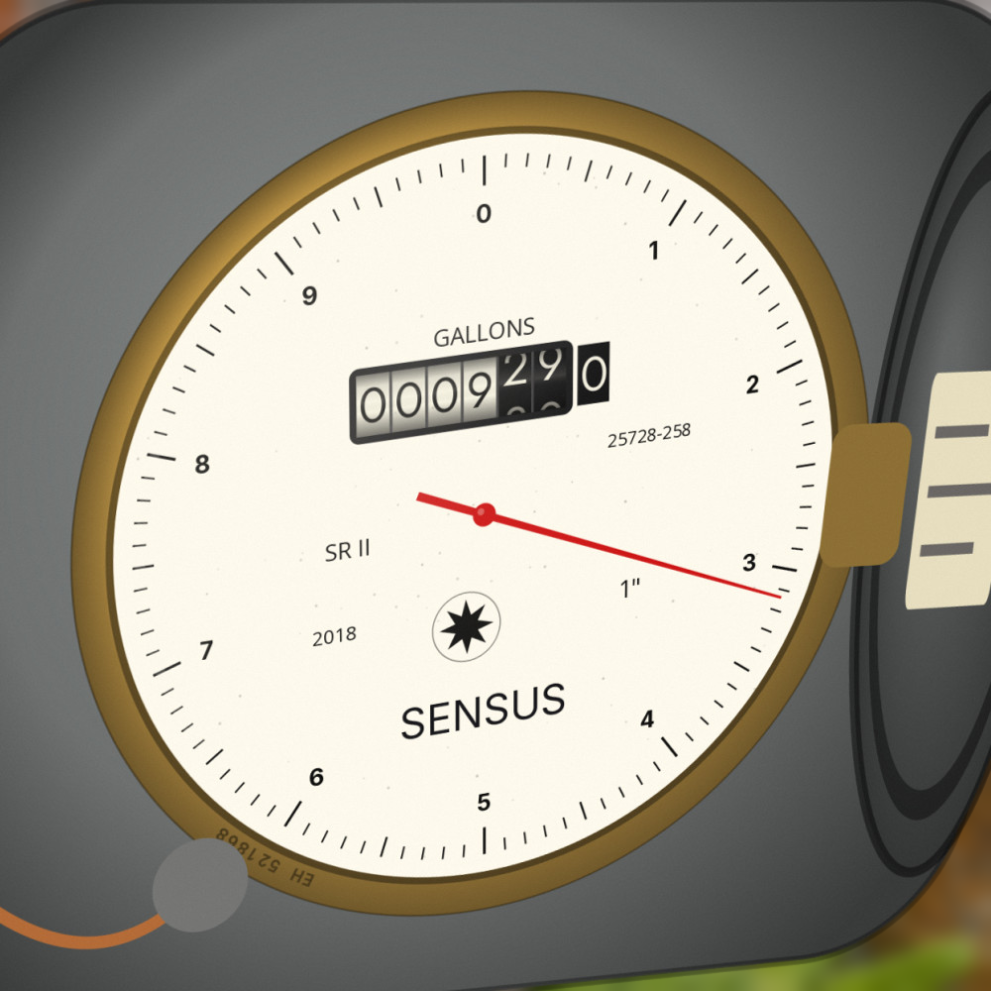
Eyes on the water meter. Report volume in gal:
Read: 9293.1 gal
